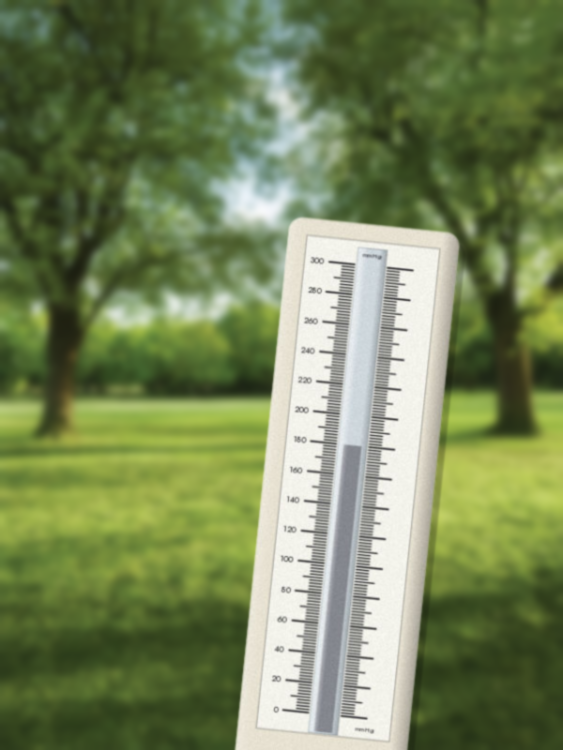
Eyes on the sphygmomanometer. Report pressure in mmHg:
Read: 180 mmHg
